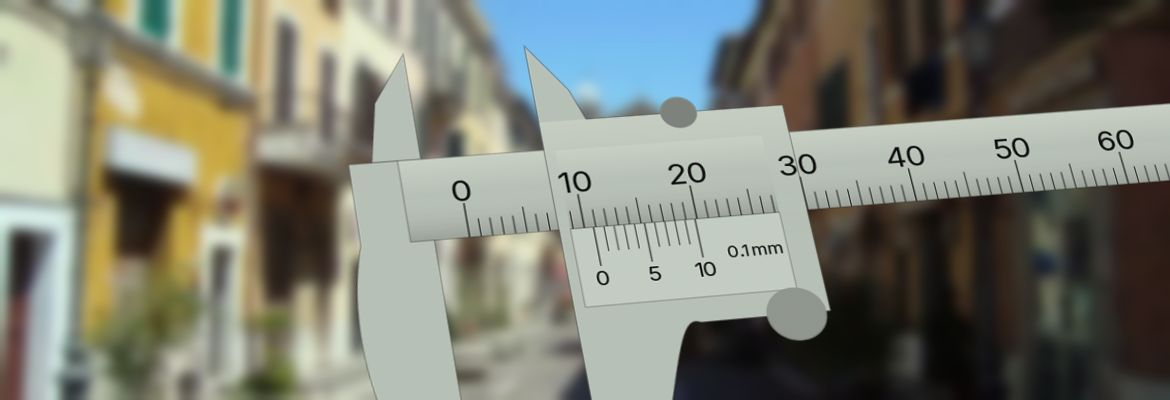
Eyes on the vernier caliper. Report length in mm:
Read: 10.8 mm
